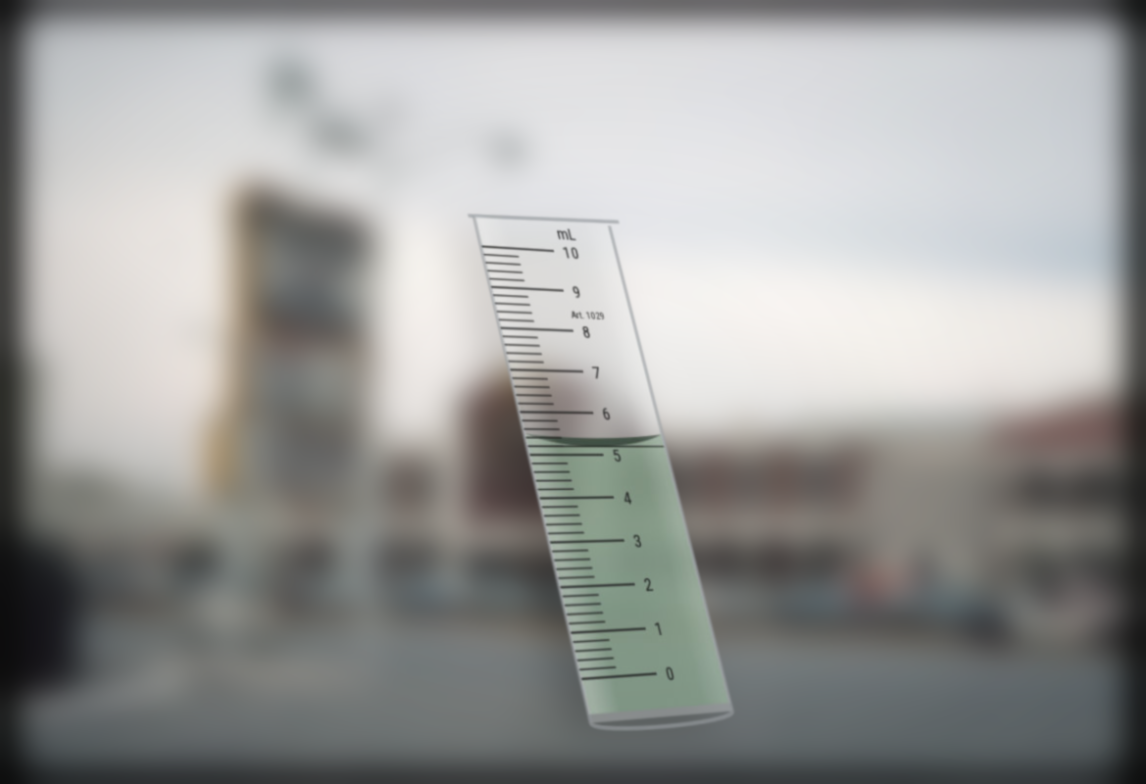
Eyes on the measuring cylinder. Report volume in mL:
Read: 5.2 mL
